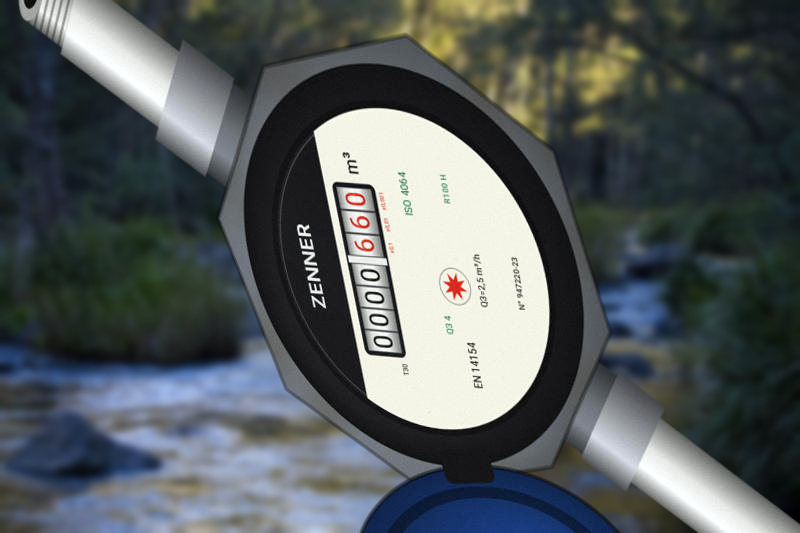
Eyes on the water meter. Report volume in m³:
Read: 0.660 m³
